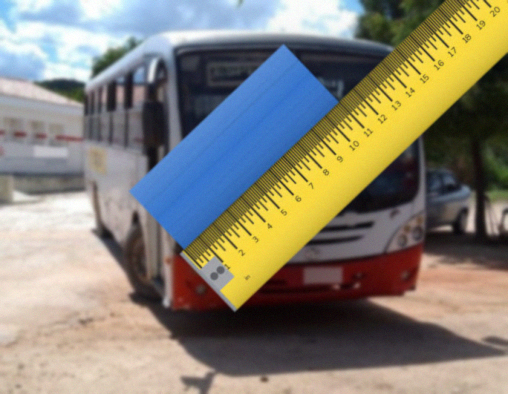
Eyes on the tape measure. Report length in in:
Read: 11 in
